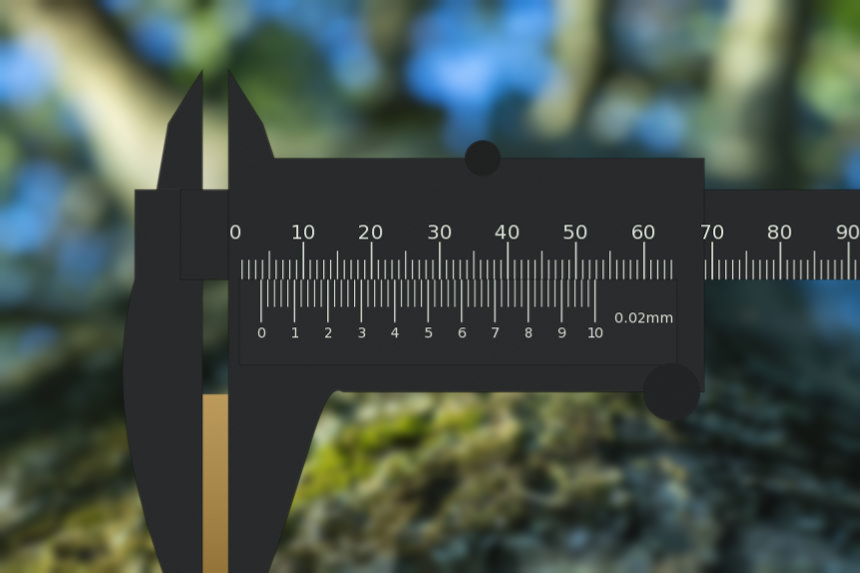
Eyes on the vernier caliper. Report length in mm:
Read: 3.8 mm
